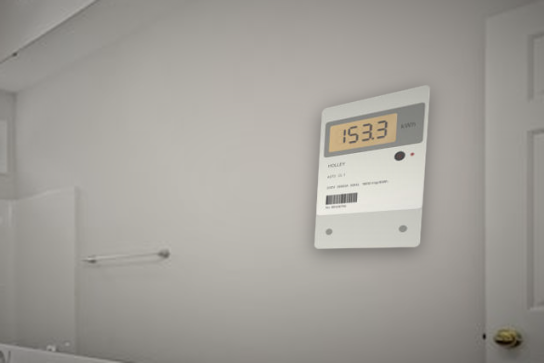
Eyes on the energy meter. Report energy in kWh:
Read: 153.3 kWh
